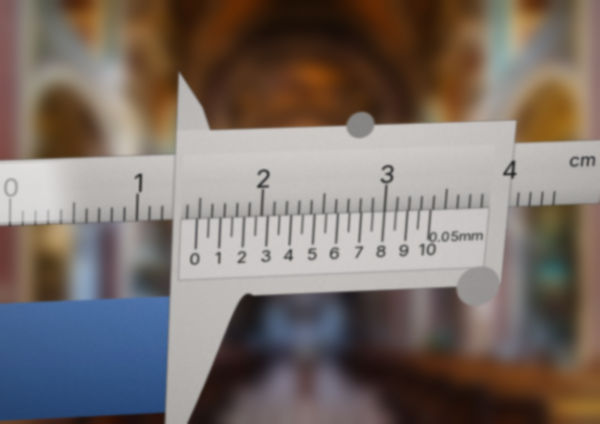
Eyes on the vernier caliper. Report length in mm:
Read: 14.8 mm
